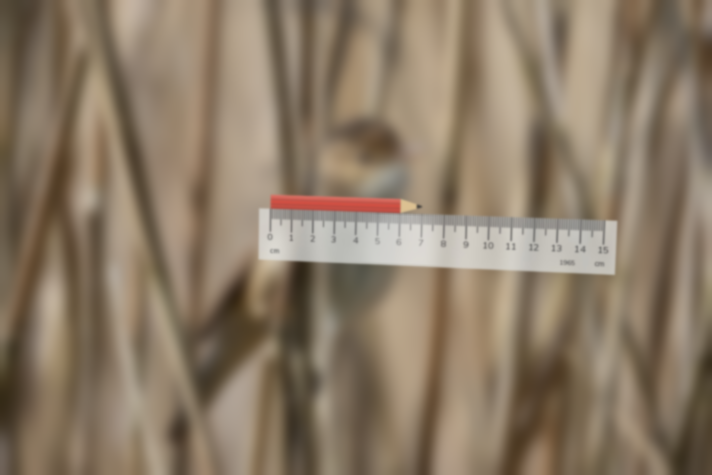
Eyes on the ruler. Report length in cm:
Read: 7 cm
